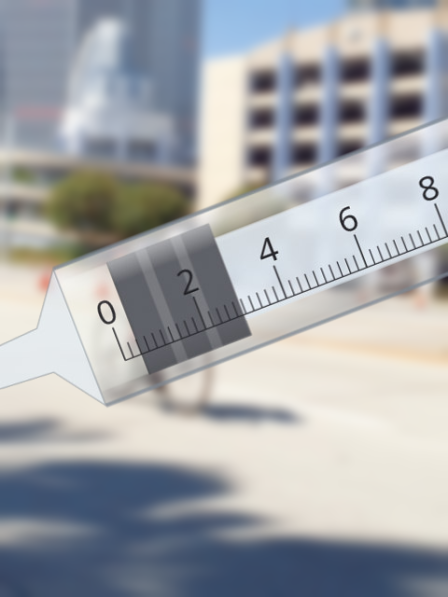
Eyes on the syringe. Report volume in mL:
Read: 0.4 mL
